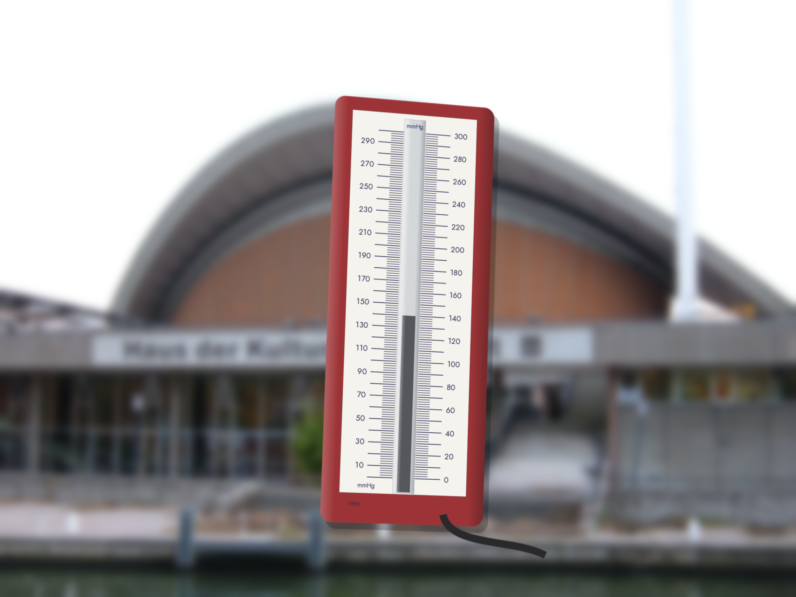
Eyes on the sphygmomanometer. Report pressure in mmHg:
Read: 140 mmHg
